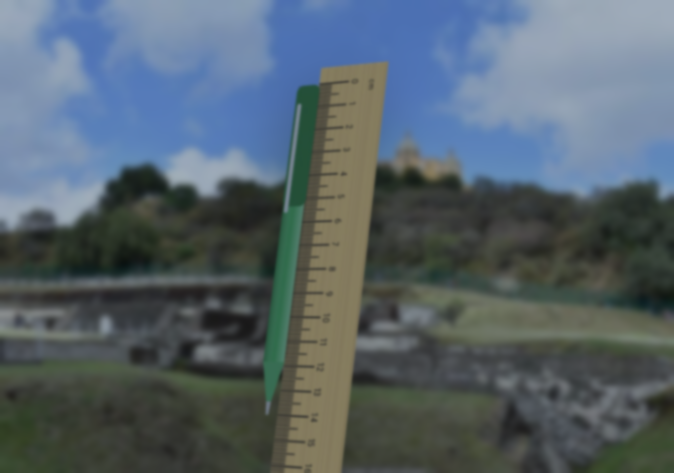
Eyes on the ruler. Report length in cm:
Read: 14 cm
